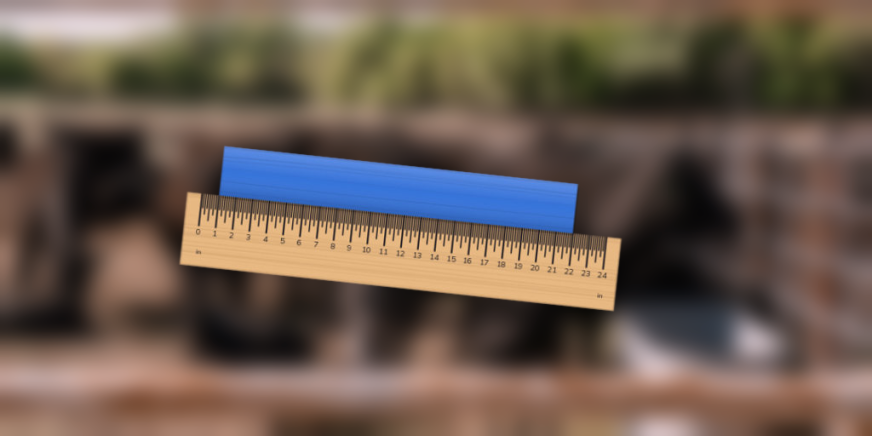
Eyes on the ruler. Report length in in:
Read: 21 in
